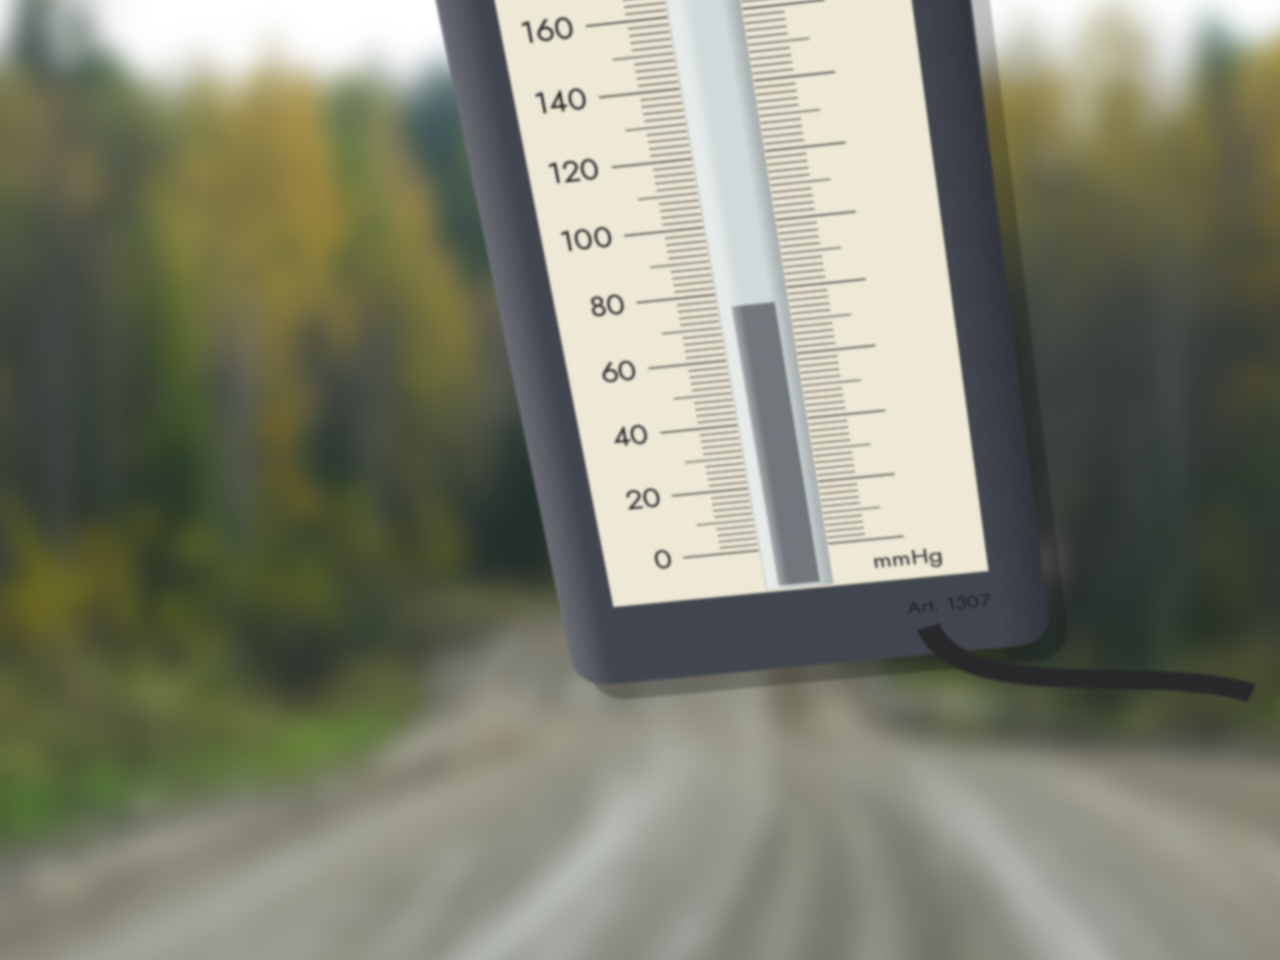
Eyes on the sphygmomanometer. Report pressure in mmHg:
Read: 76 mmHg
